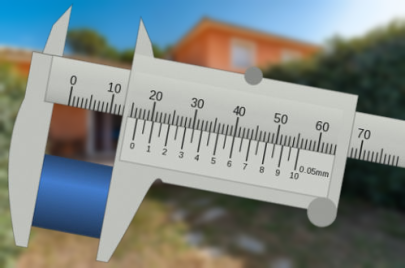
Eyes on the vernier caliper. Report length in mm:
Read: 16.5 mm
